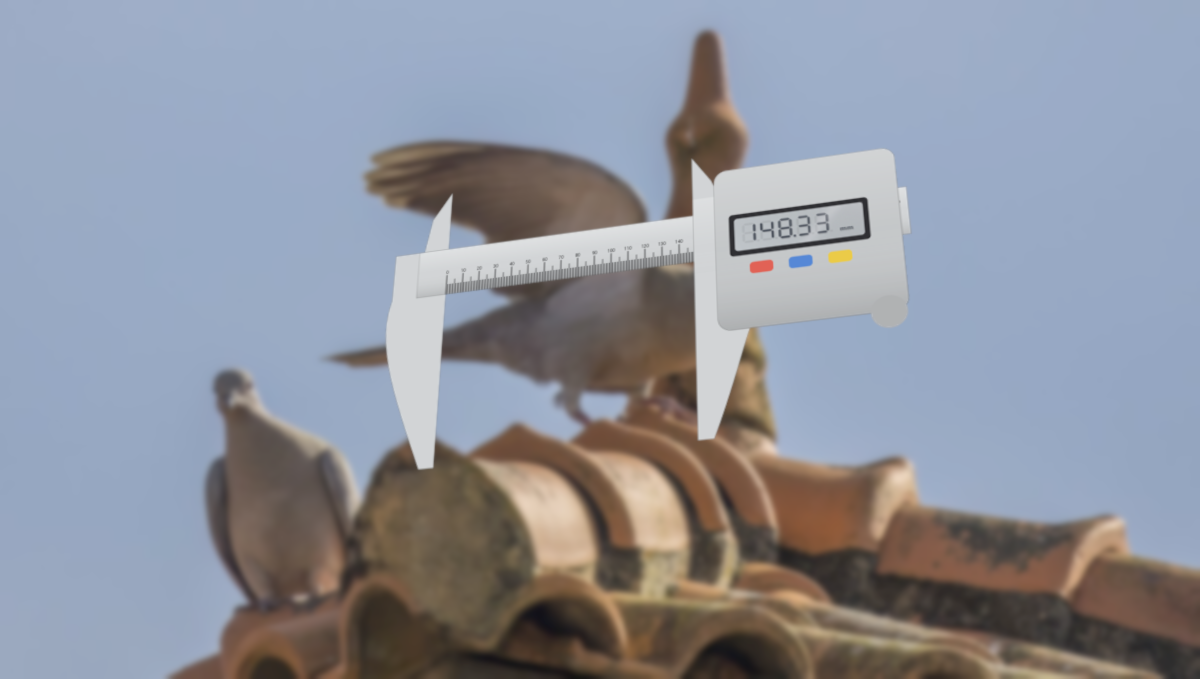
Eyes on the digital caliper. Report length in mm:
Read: 148.33 mm
